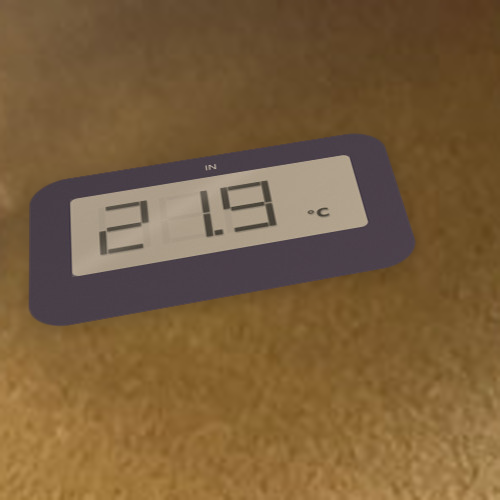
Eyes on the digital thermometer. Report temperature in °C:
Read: 21.9 °C
